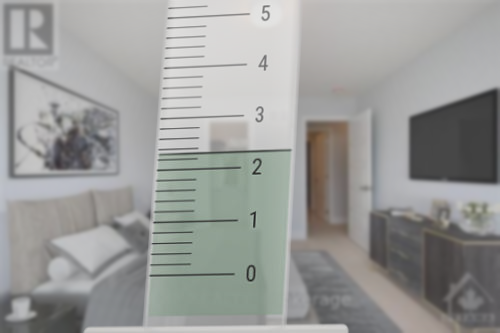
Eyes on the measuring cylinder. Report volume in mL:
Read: 2.3 mL
